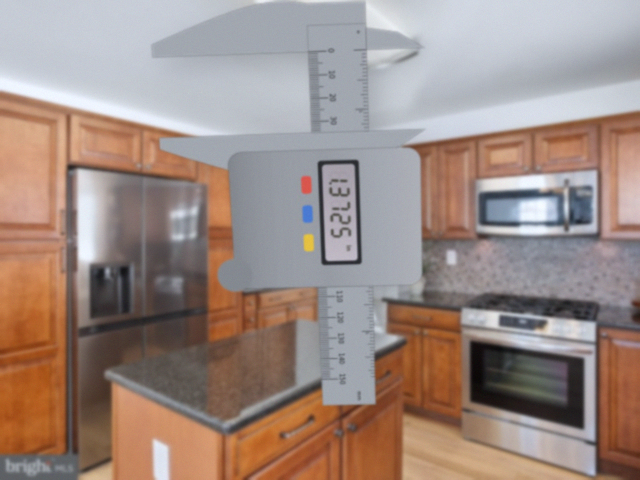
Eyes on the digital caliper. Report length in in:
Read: 1.3725 in
